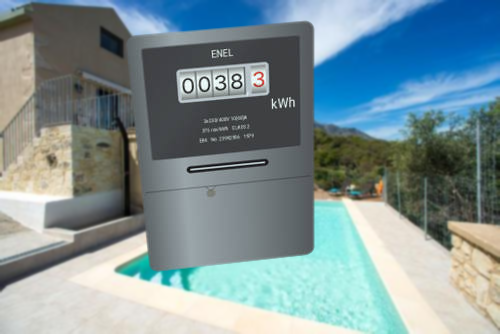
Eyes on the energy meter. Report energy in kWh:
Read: 38.3 kWh
